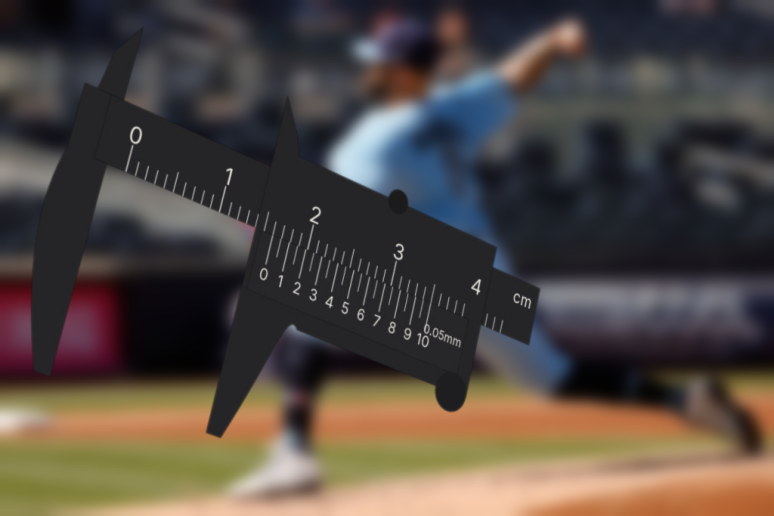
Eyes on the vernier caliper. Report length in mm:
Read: 16.0 mm
